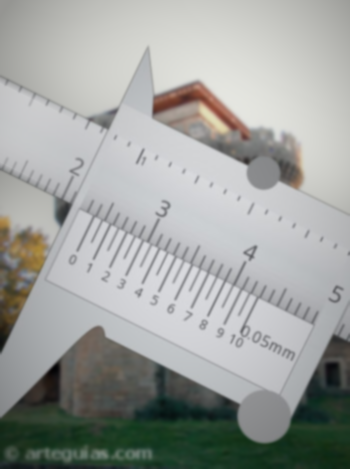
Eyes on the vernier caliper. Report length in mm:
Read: 23.8 mm
